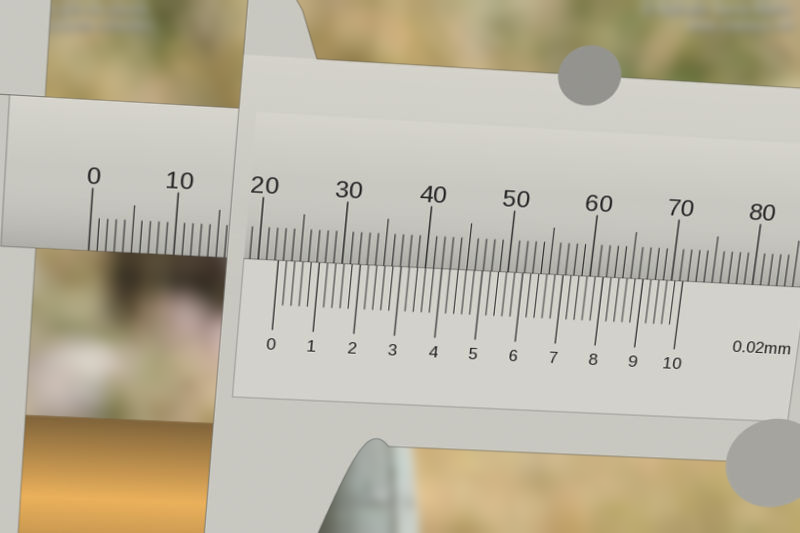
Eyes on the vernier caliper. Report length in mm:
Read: 22.4 mm
